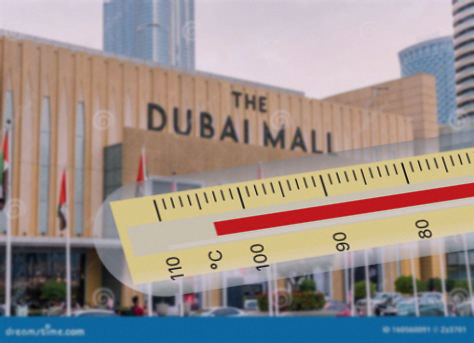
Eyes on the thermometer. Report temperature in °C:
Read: 104 °C
